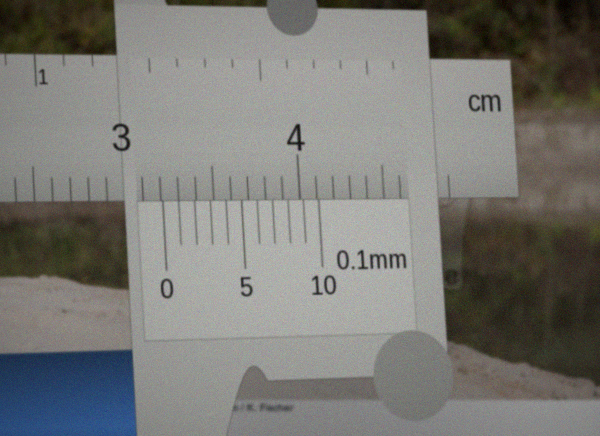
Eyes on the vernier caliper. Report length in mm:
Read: 32.1 mm
